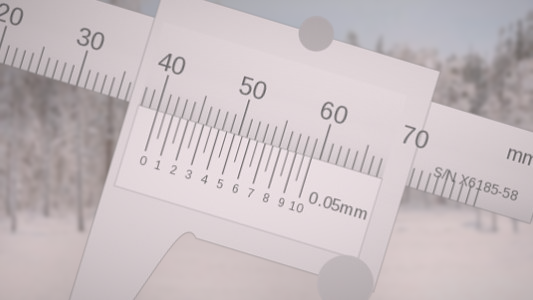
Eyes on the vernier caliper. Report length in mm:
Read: 40.0 mm
